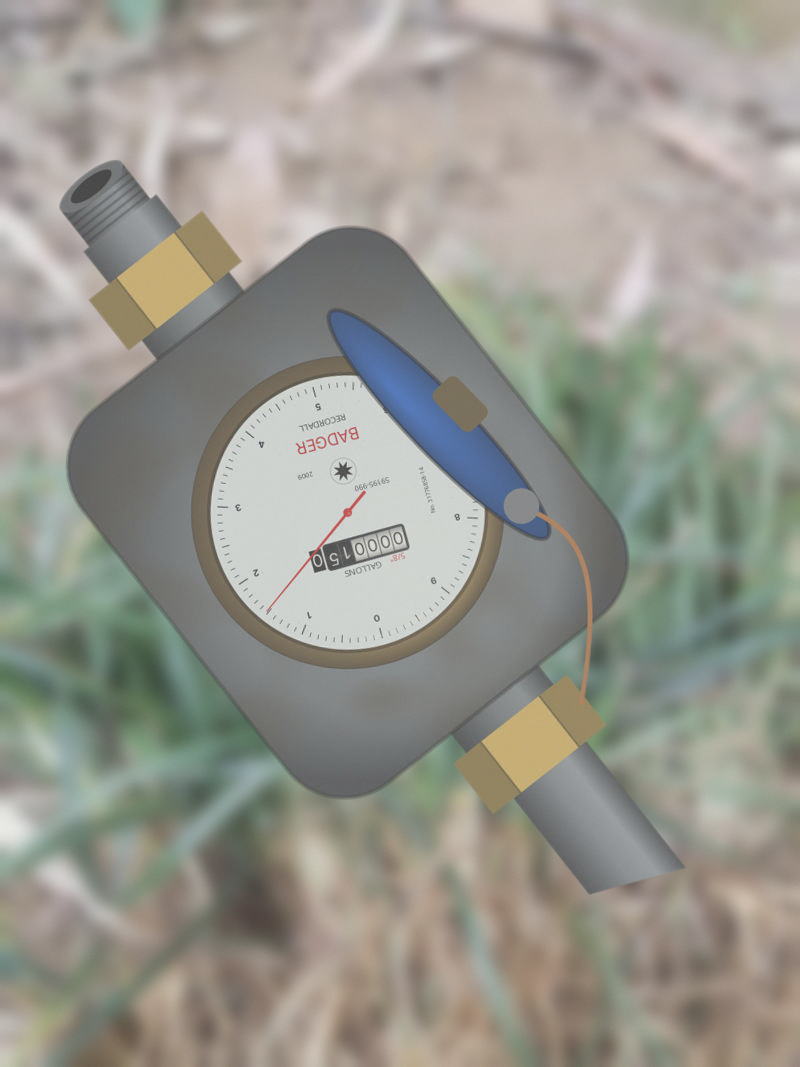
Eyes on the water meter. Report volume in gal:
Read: 151.5 gal
